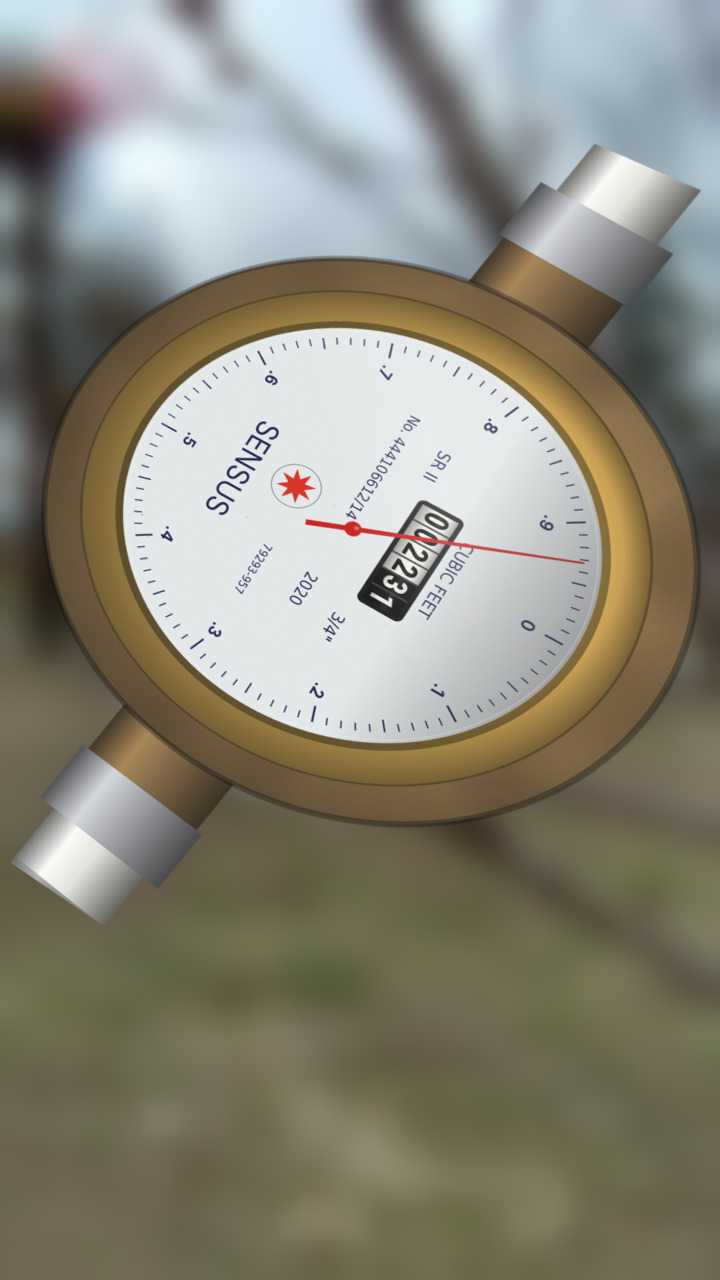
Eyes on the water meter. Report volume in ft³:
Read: 2230.93 ft³
